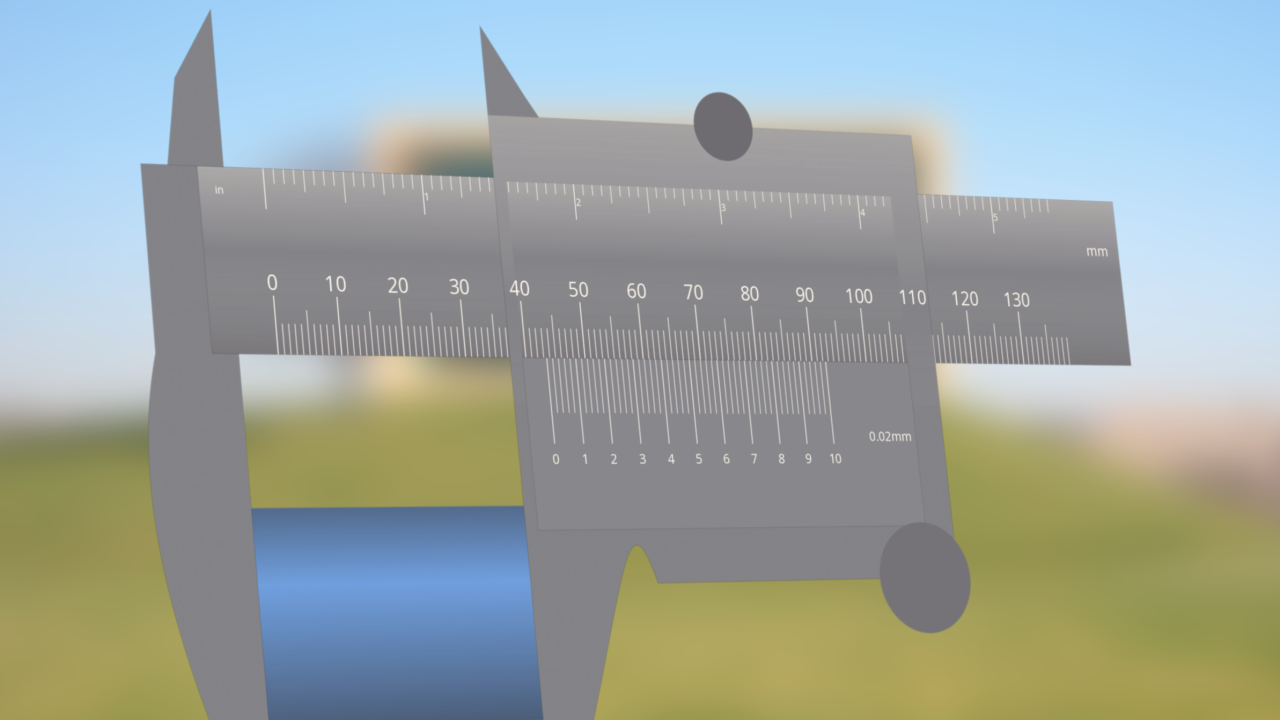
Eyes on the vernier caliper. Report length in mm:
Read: 43.5 mm
